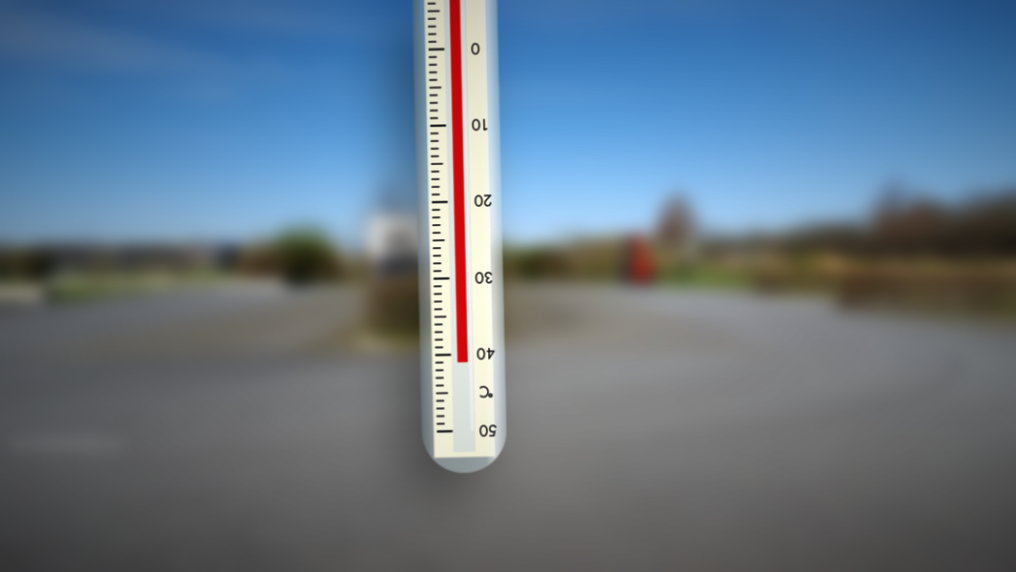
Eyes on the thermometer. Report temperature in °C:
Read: 41 °C
